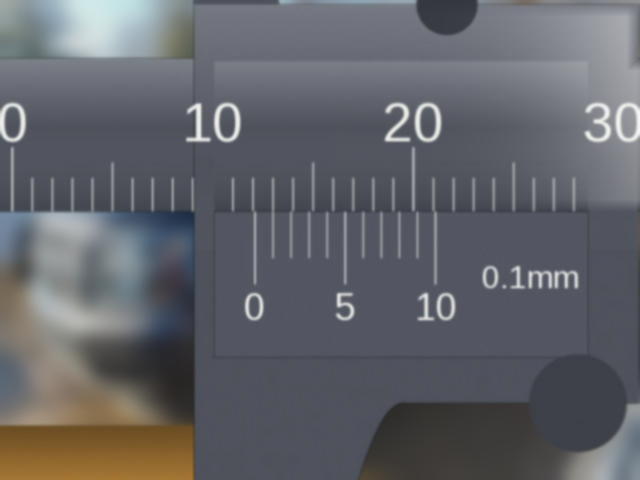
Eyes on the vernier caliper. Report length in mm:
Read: 12.1 mm
